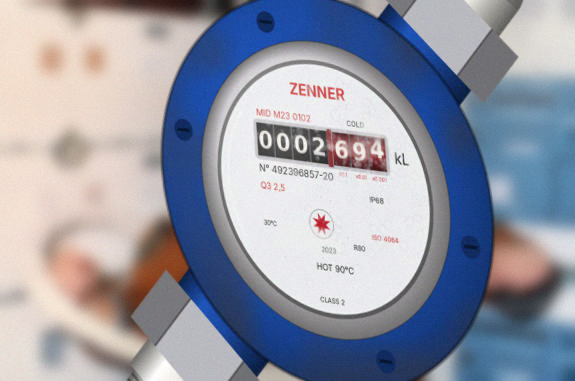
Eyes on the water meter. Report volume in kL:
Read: 2.694 kL
